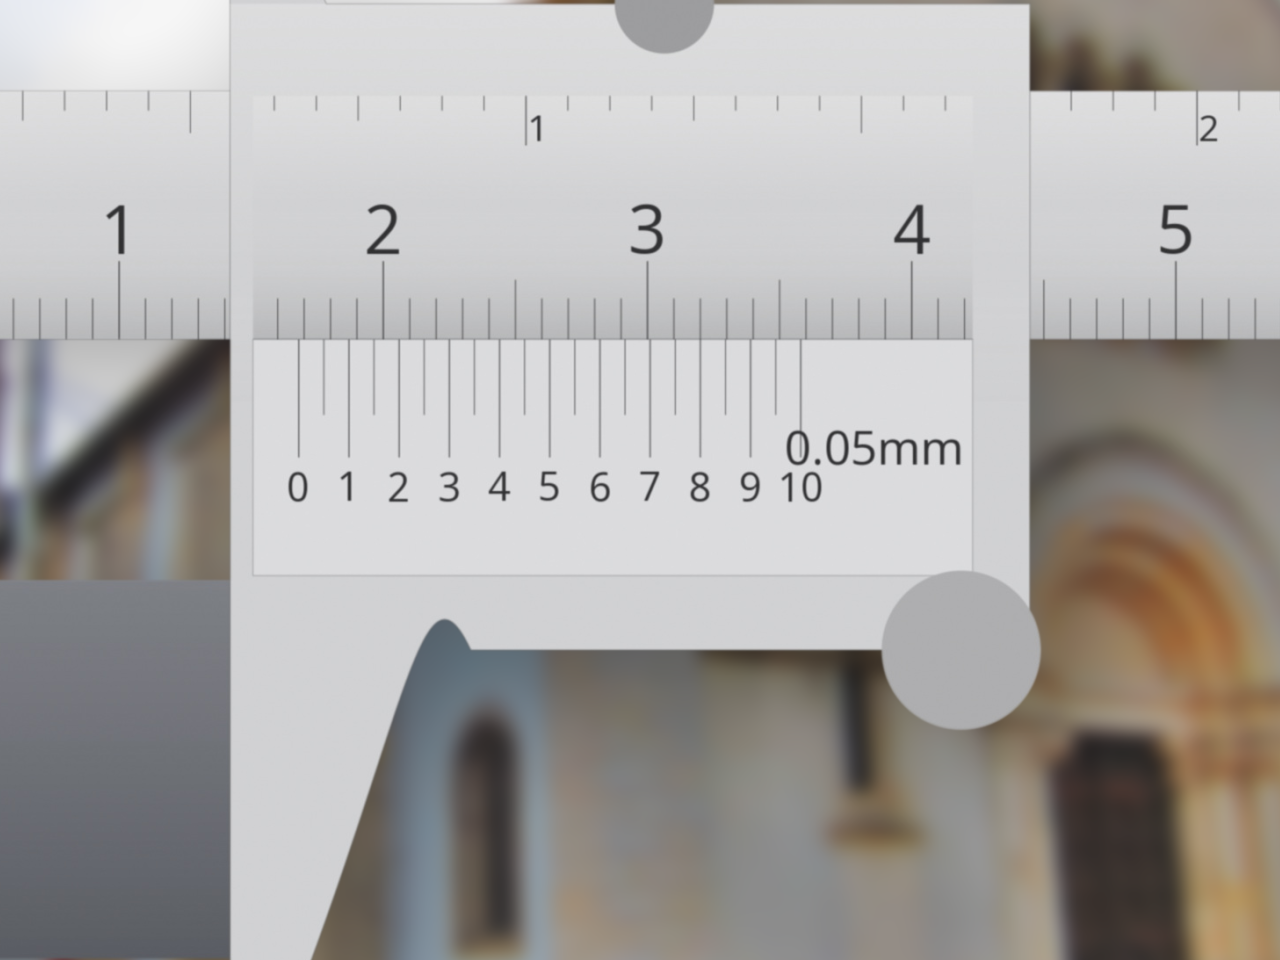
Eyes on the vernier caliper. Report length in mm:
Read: 16.8 mm
